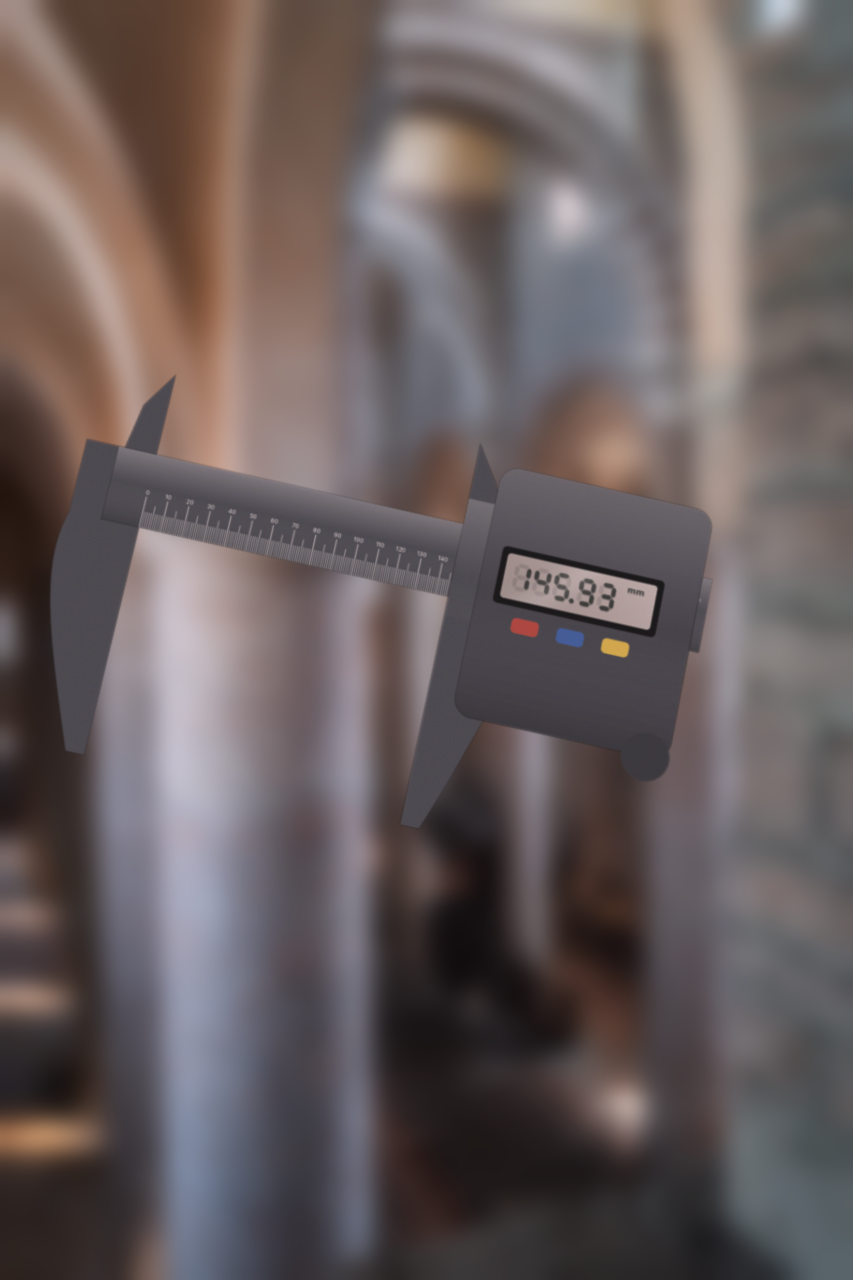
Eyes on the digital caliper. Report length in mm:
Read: 145.93 mm
